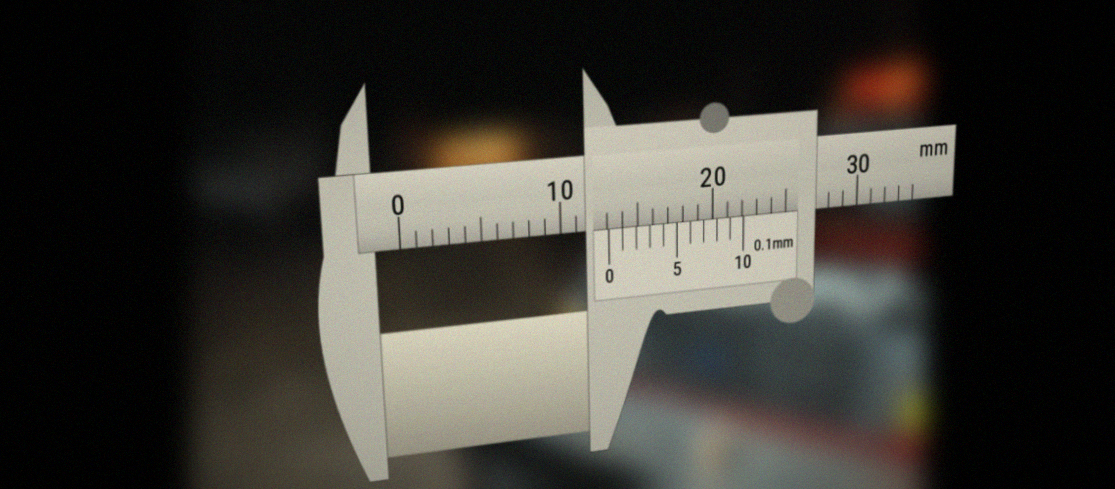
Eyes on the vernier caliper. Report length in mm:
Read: 13.1 mm
